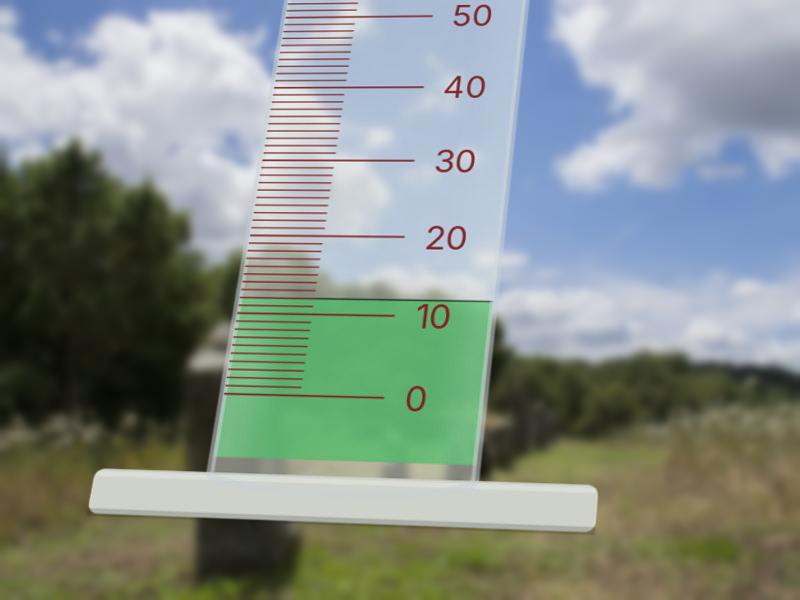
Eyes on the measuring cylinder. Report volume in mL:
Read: 12 mL
